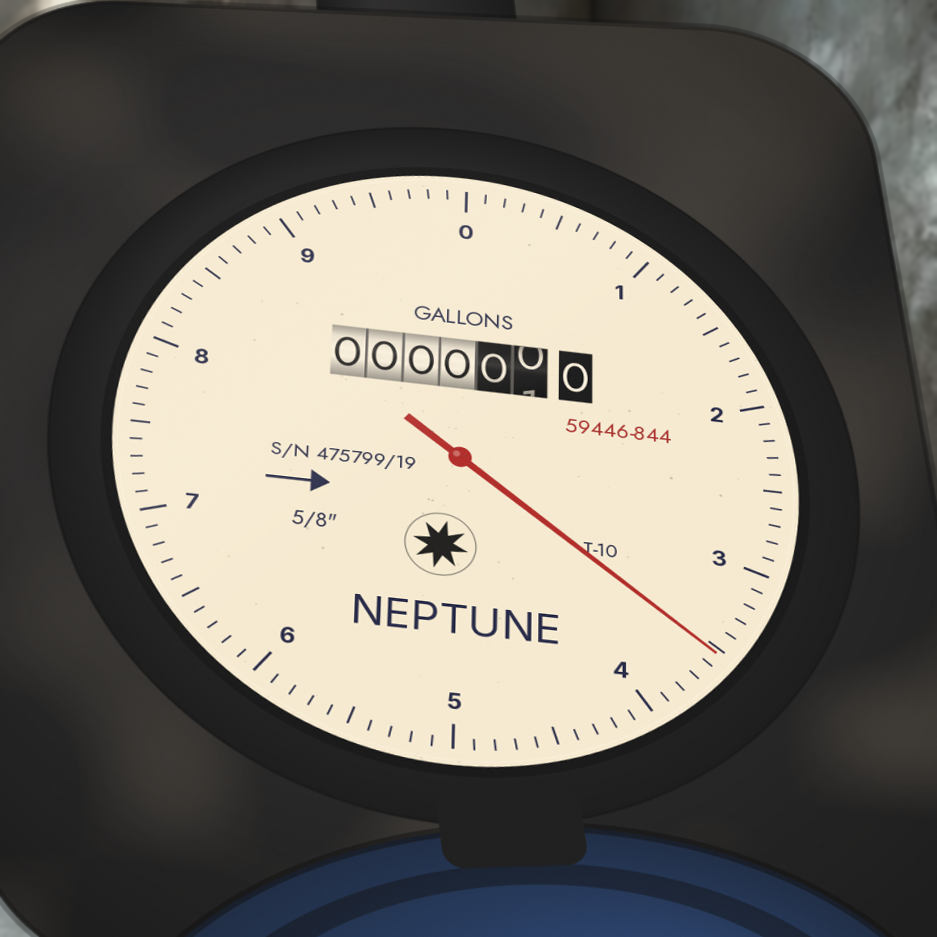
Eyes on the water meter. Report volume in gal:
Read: 3.5 gal
